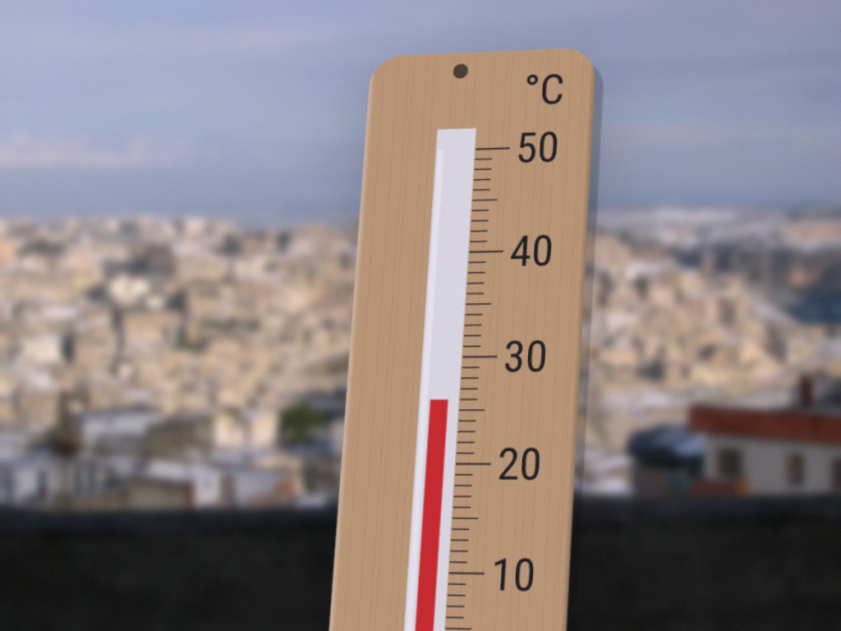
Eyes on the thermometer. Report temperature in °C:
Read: 26 °C
